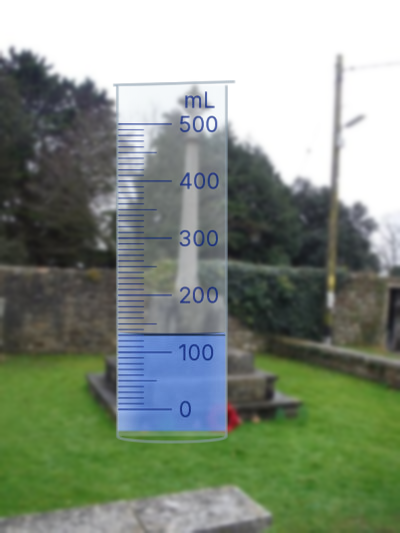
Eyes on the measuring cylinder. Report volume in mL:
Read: 130 mL
